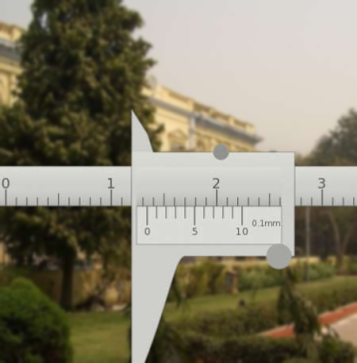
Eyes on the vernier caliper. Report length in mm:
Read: 13.4 mm
